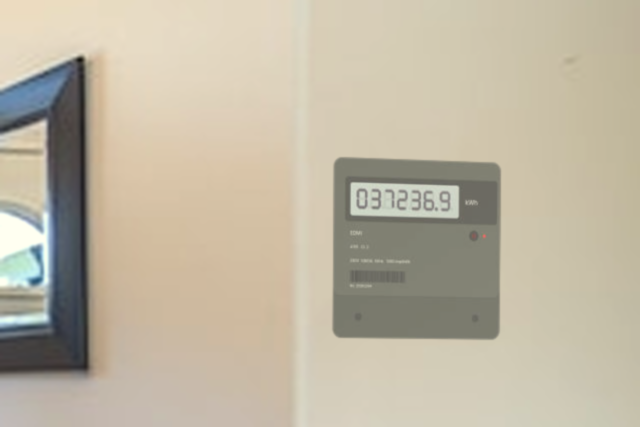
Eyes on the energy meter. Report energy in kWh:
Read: 37236.9 kWh
